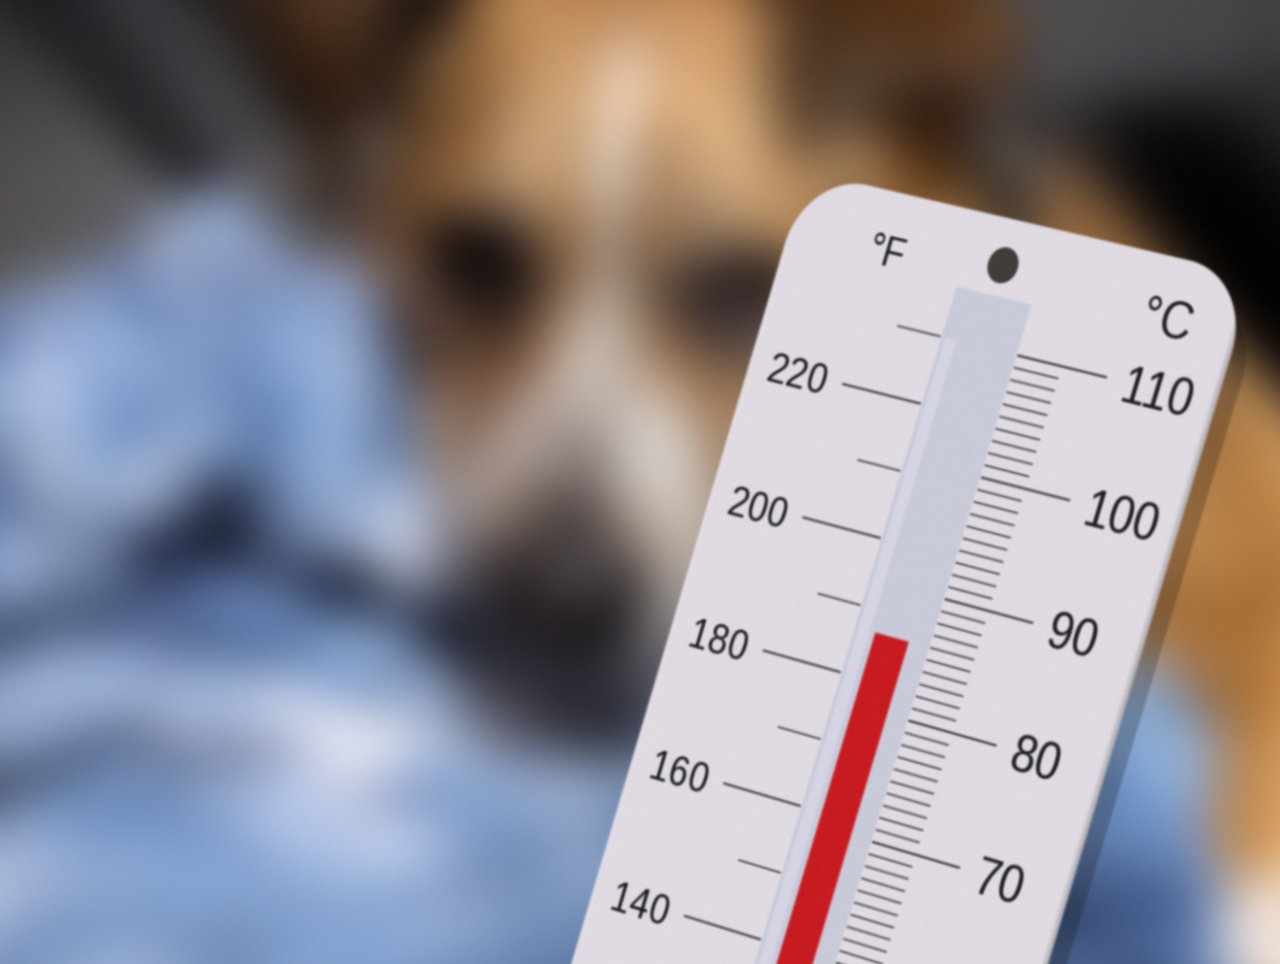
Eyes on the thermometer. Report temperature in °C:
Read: 86 °C
